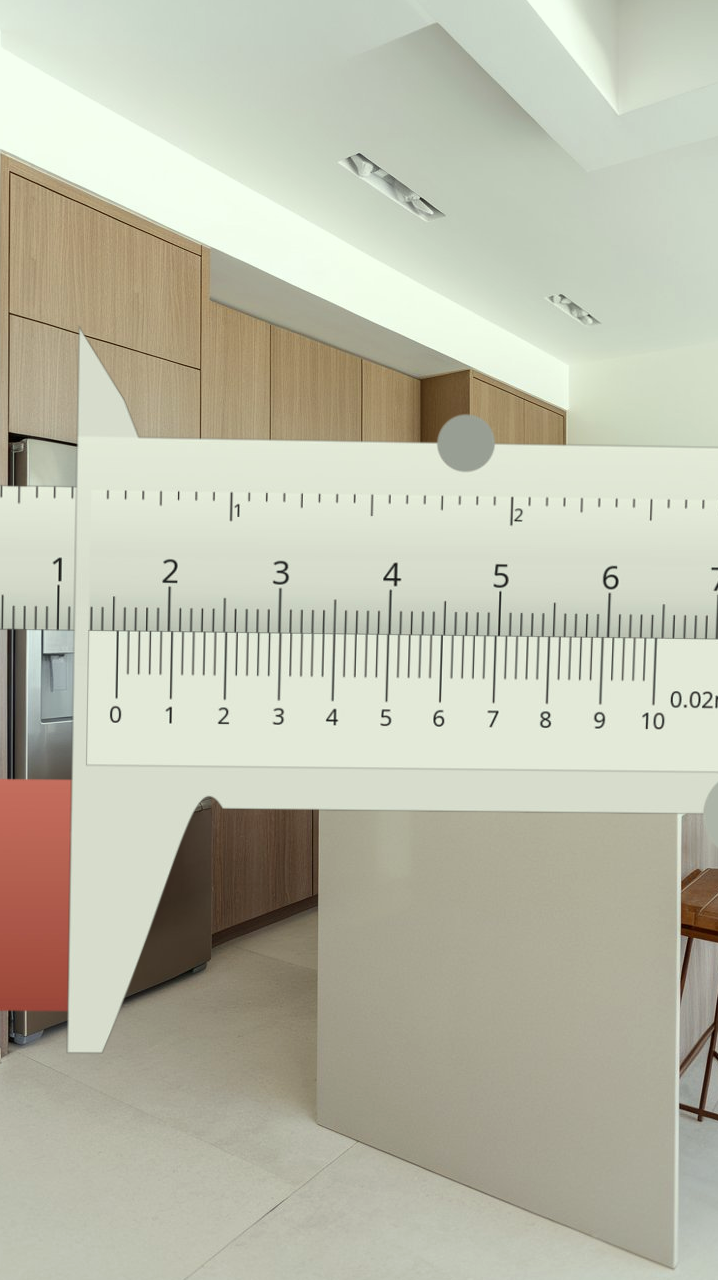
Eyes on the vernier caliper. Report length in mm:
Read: 15.4 mm
